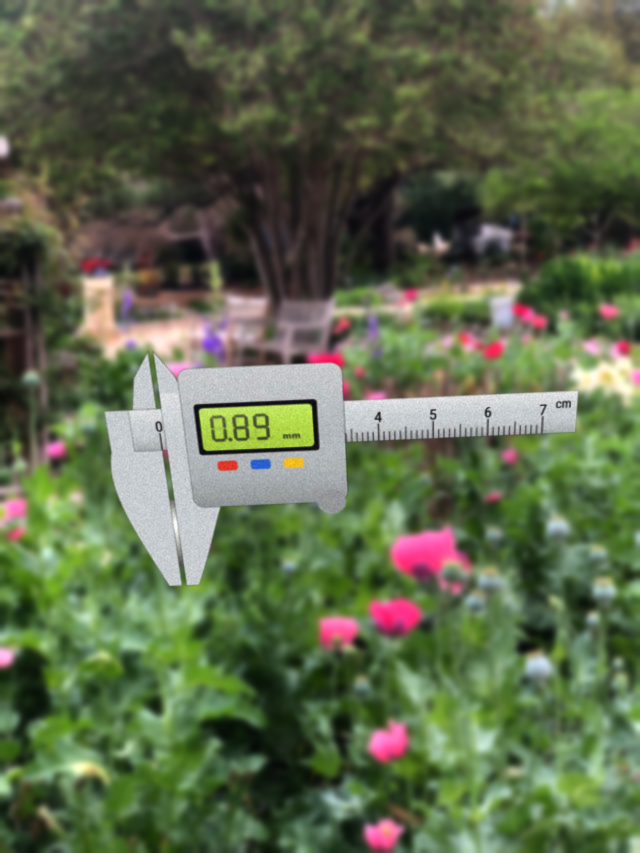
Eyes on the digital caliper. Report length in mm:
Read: 0.89 mm
